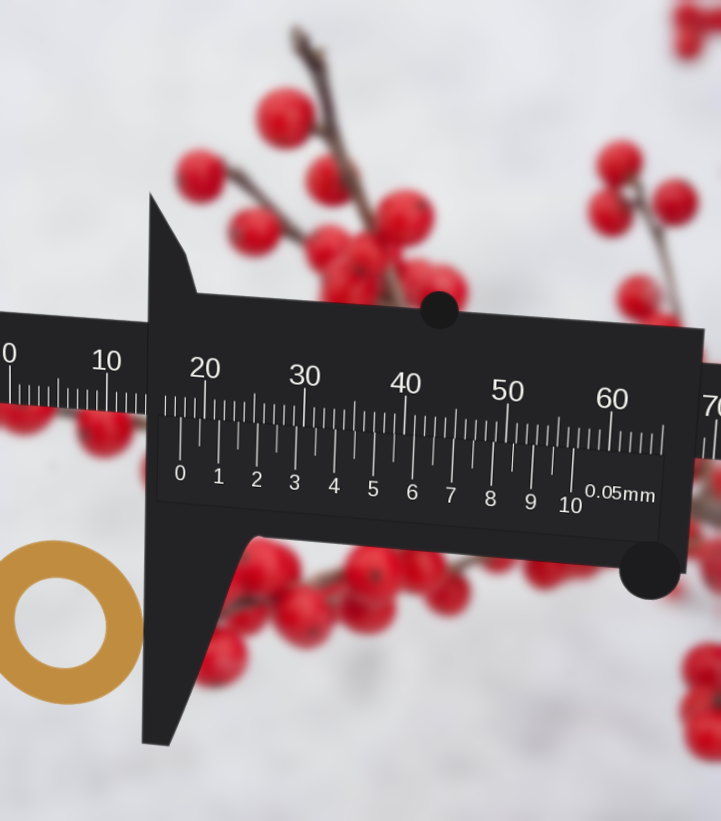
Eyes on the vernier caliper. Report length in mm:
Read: 17.6 mm
